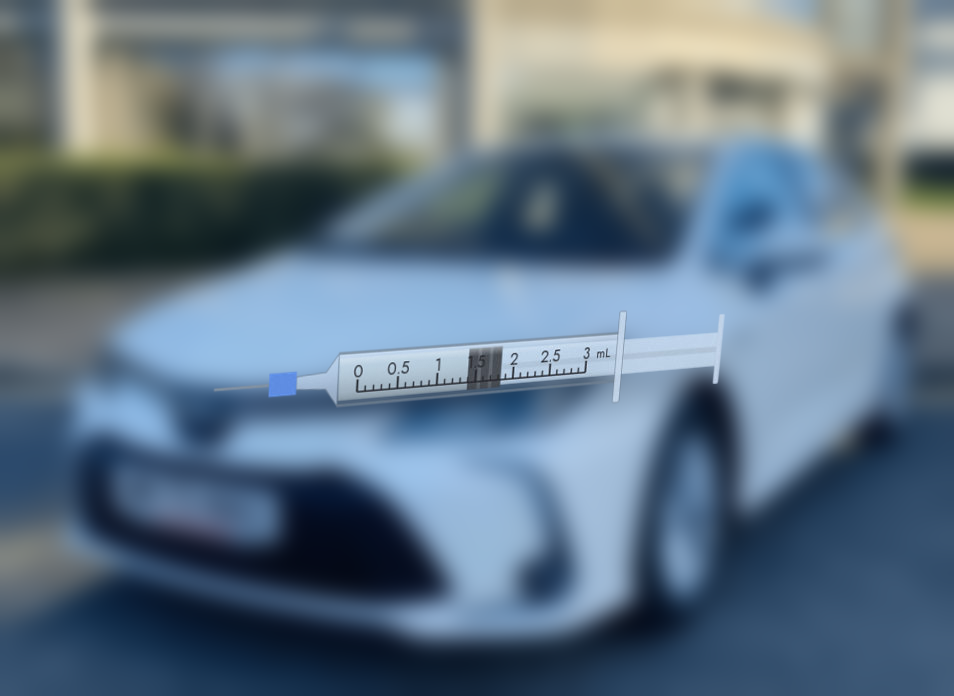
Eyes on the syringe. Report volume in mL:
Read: 1.4 mL
